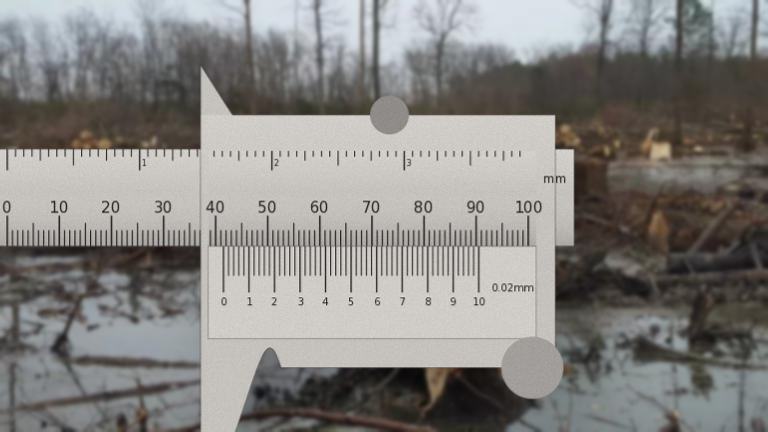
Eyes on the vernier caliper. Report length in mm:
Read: 41.5 mm
